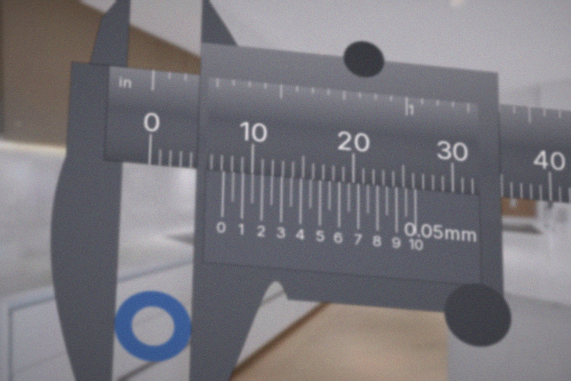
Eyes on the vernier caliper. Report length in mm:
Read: 7.2 mm
